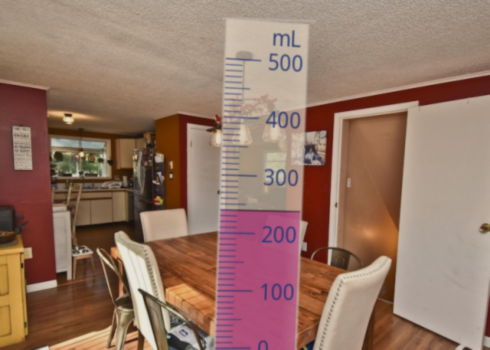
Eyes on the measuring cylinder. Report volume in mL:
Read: 240 mL
